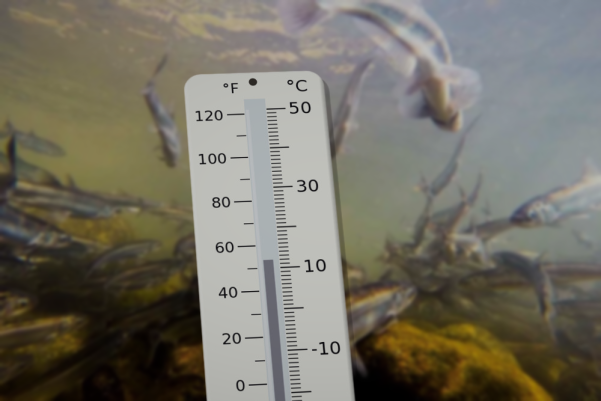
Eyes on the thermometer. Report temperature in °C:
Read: 12 °C
